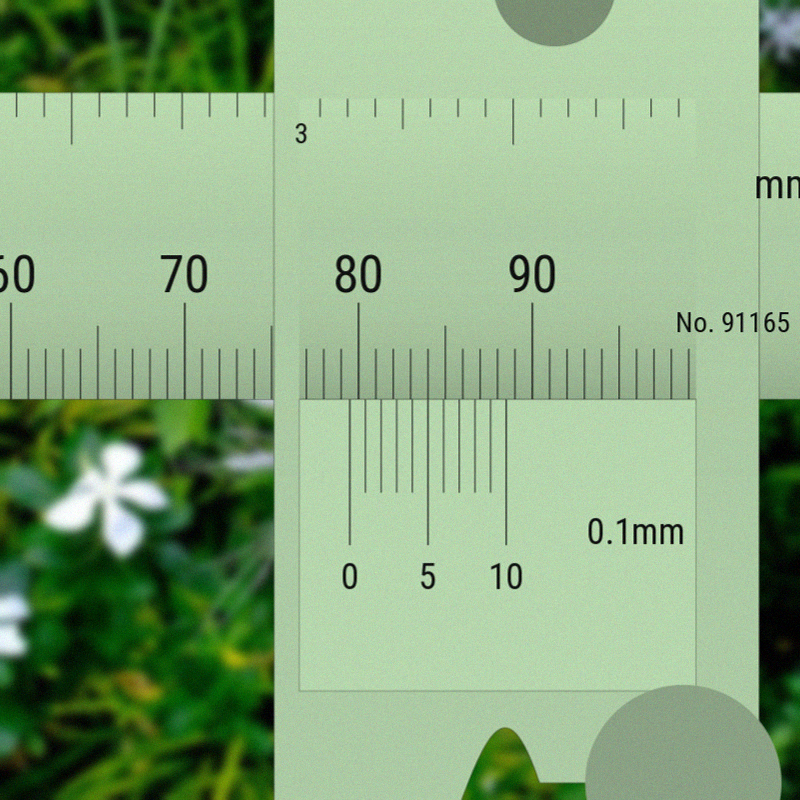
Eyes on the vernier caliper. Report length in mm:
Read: 79.5 mm
